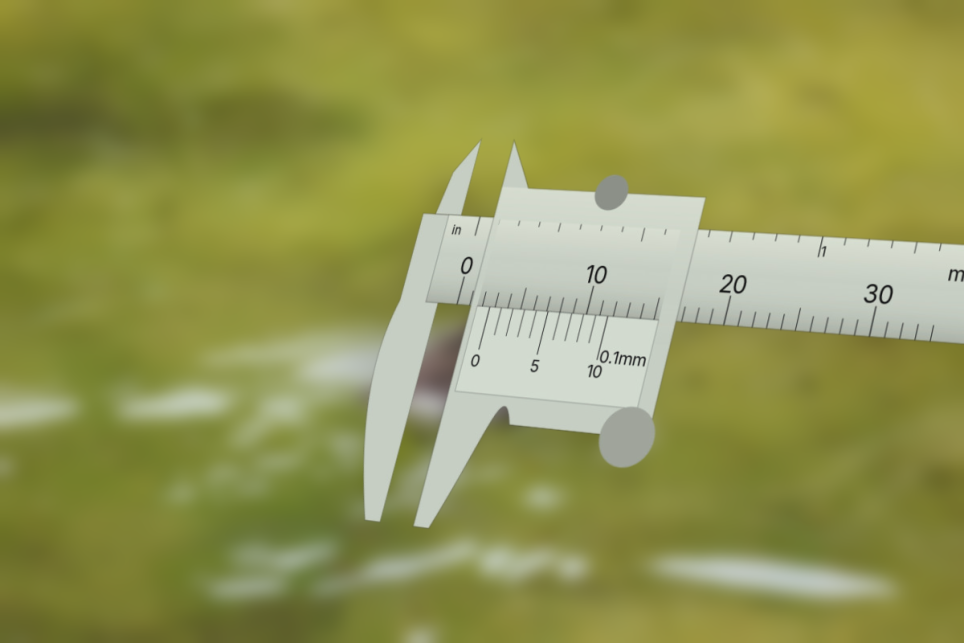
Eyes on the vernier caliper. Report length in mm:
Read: 2.6 mm
